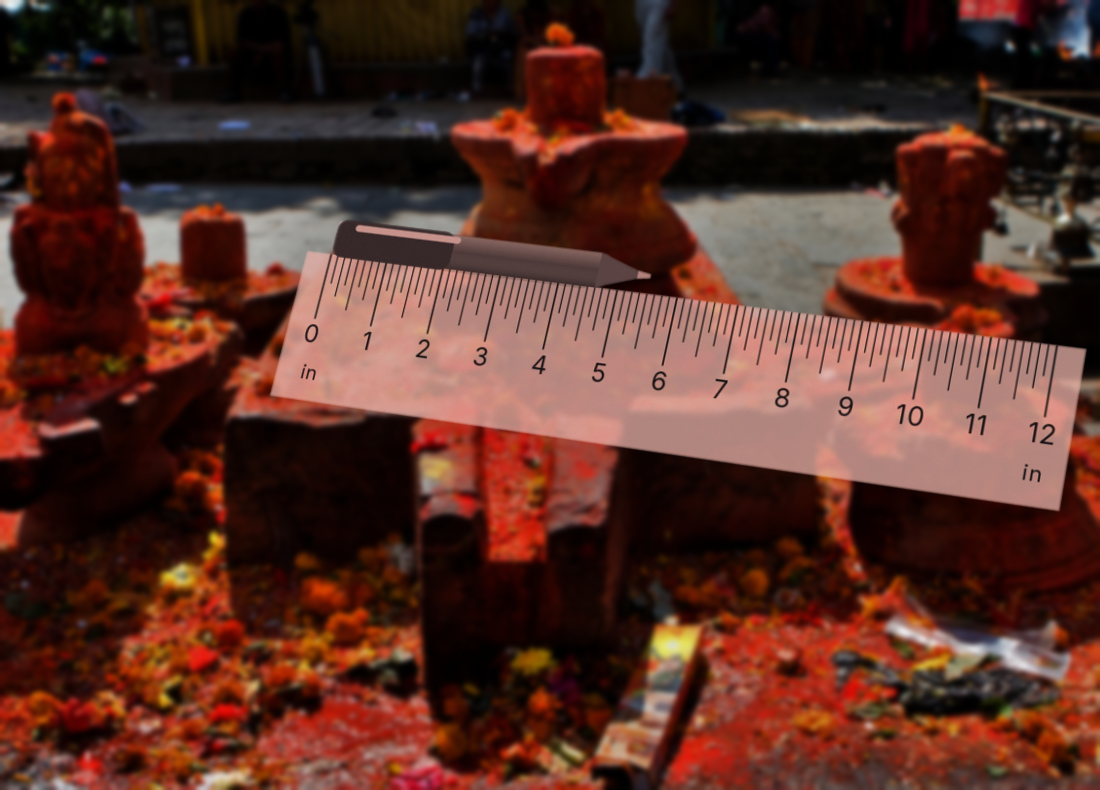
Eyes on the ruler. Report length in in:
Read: 5.5 in
